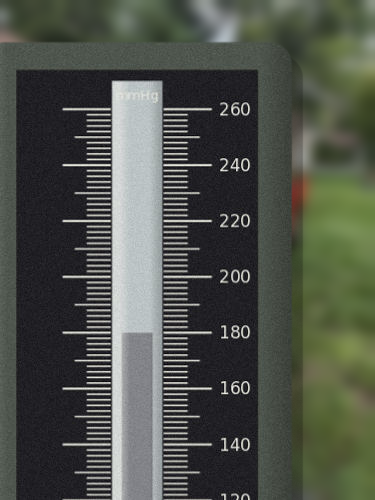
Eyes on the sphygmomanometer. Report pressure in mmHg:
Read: 180 mmHg
